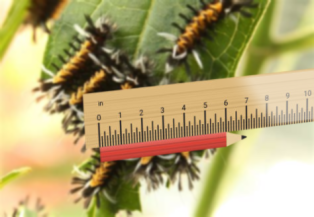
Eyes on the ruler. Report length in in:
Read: 7 in
